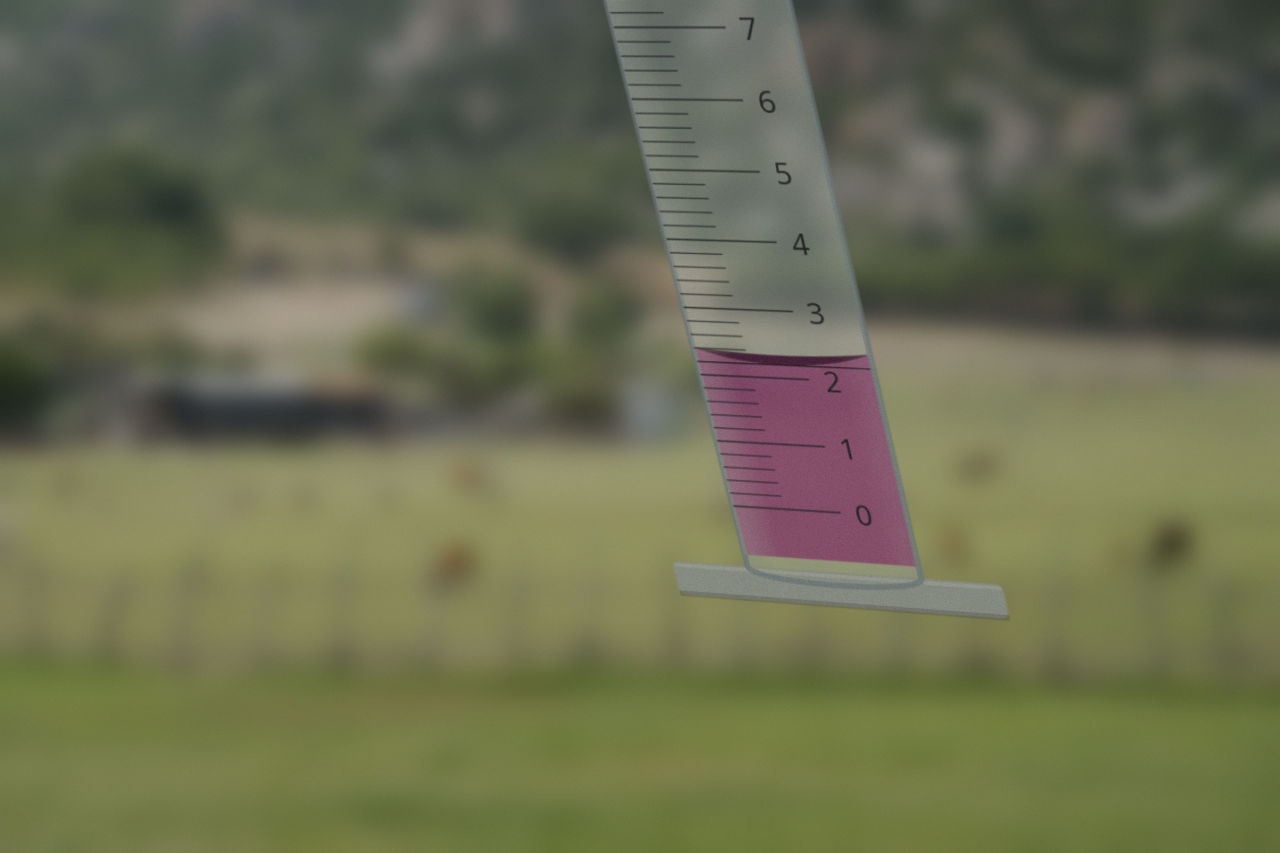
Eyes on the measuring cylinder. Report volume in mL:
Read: 2.2 mL
